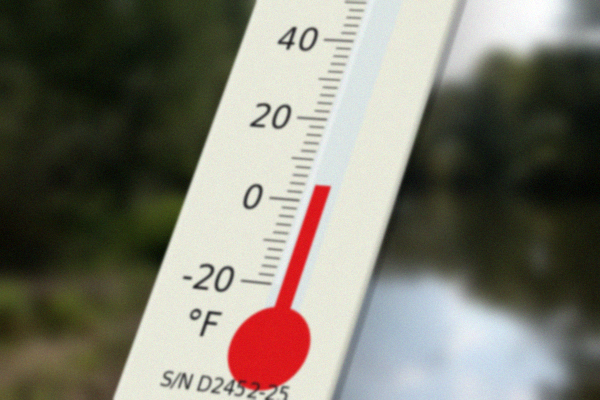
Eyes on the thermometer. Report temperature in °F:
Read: 4 °F
